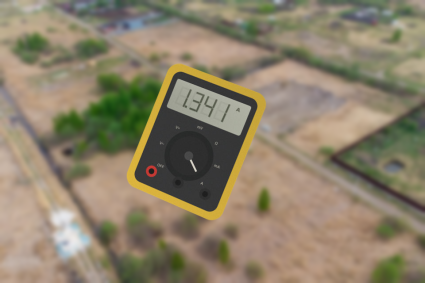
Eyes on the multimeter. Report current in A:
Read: 1.341 A
